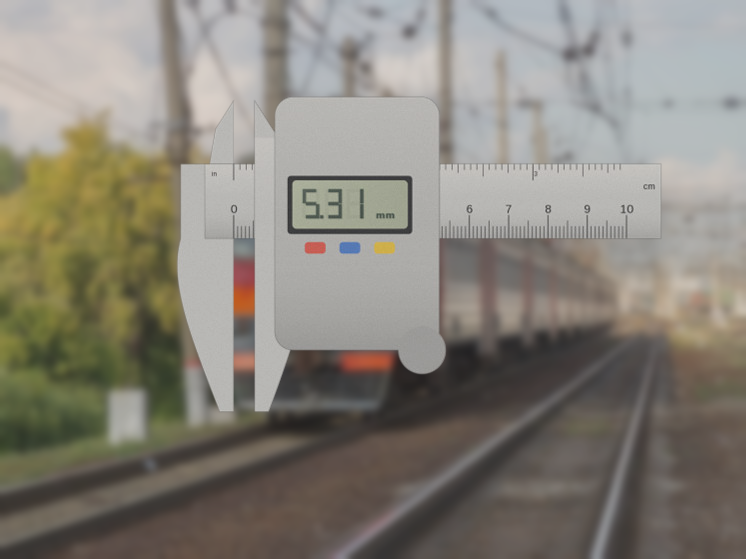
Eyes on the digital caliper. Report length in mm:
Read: 5.31 mm
